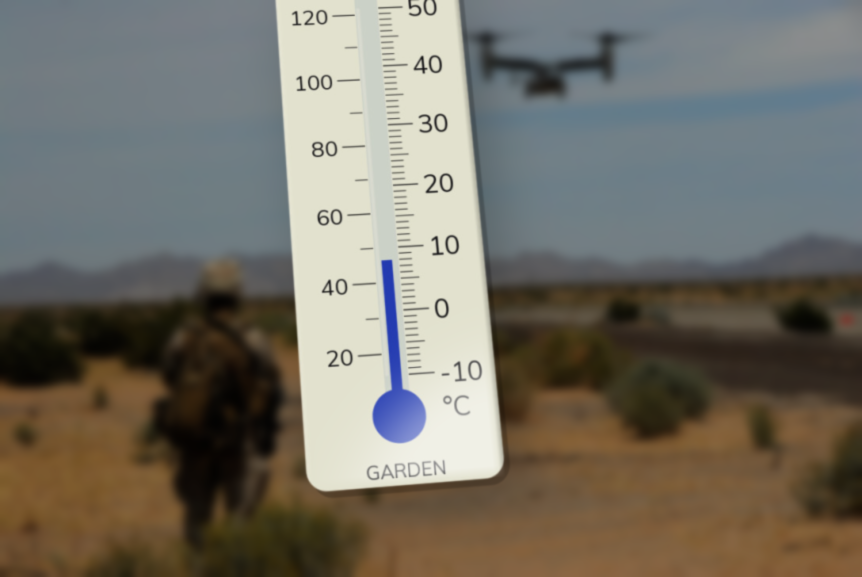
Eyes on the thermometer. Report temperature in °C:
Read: 8 °C
